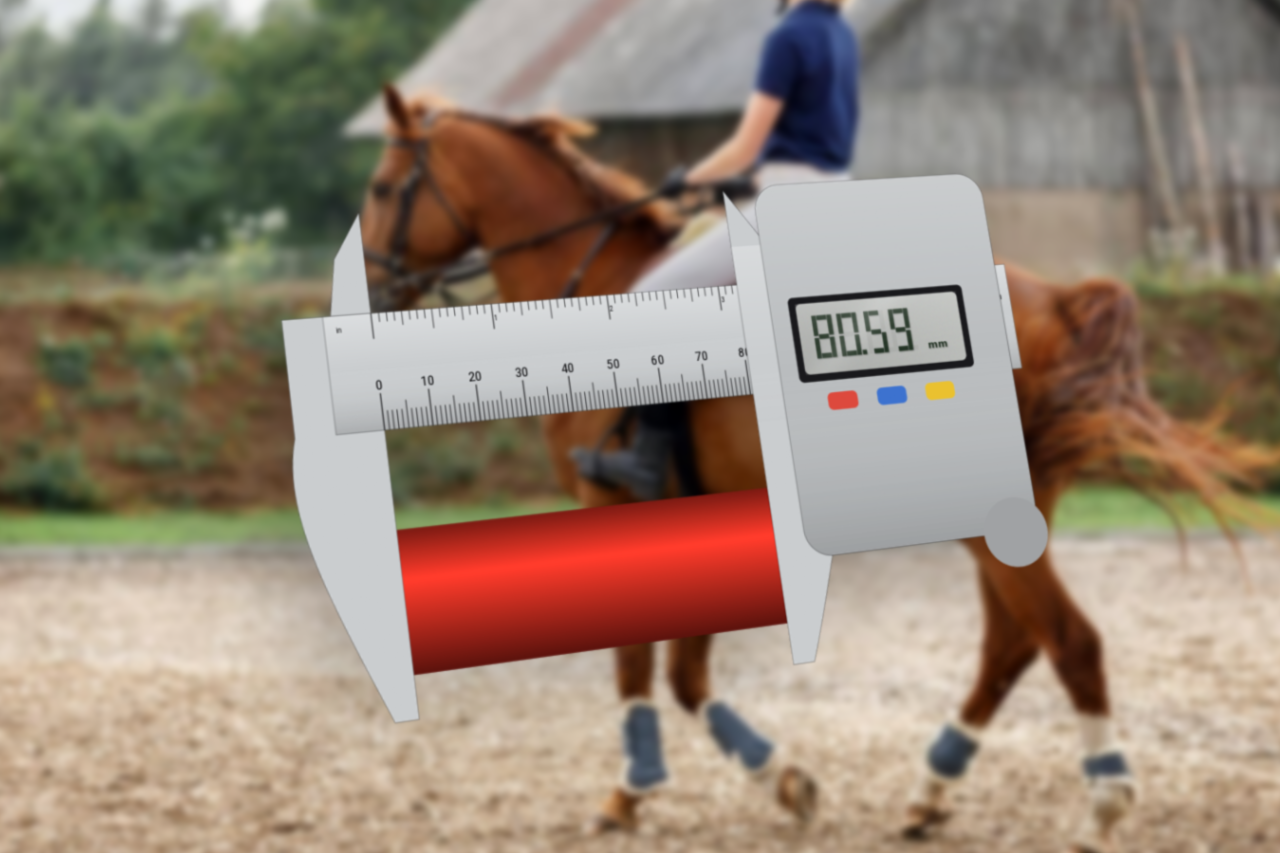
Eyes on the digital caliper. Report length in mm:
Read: 80.59 mm
